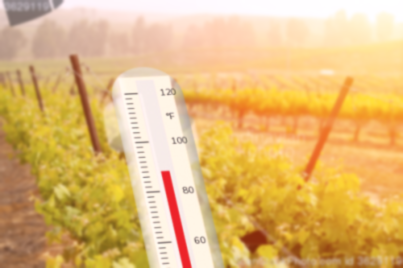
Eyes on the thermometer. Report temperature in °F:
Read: 88 °F
